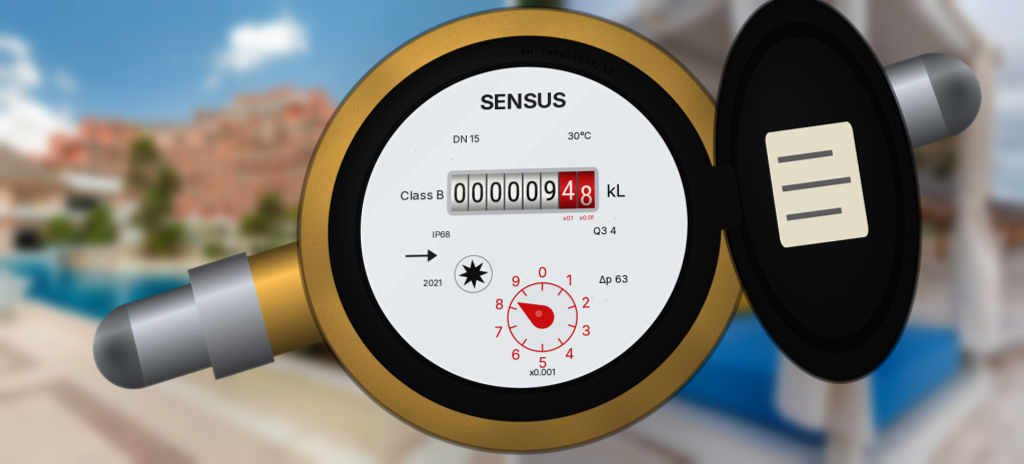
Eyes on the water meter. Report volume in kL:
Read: 9.478 kL
